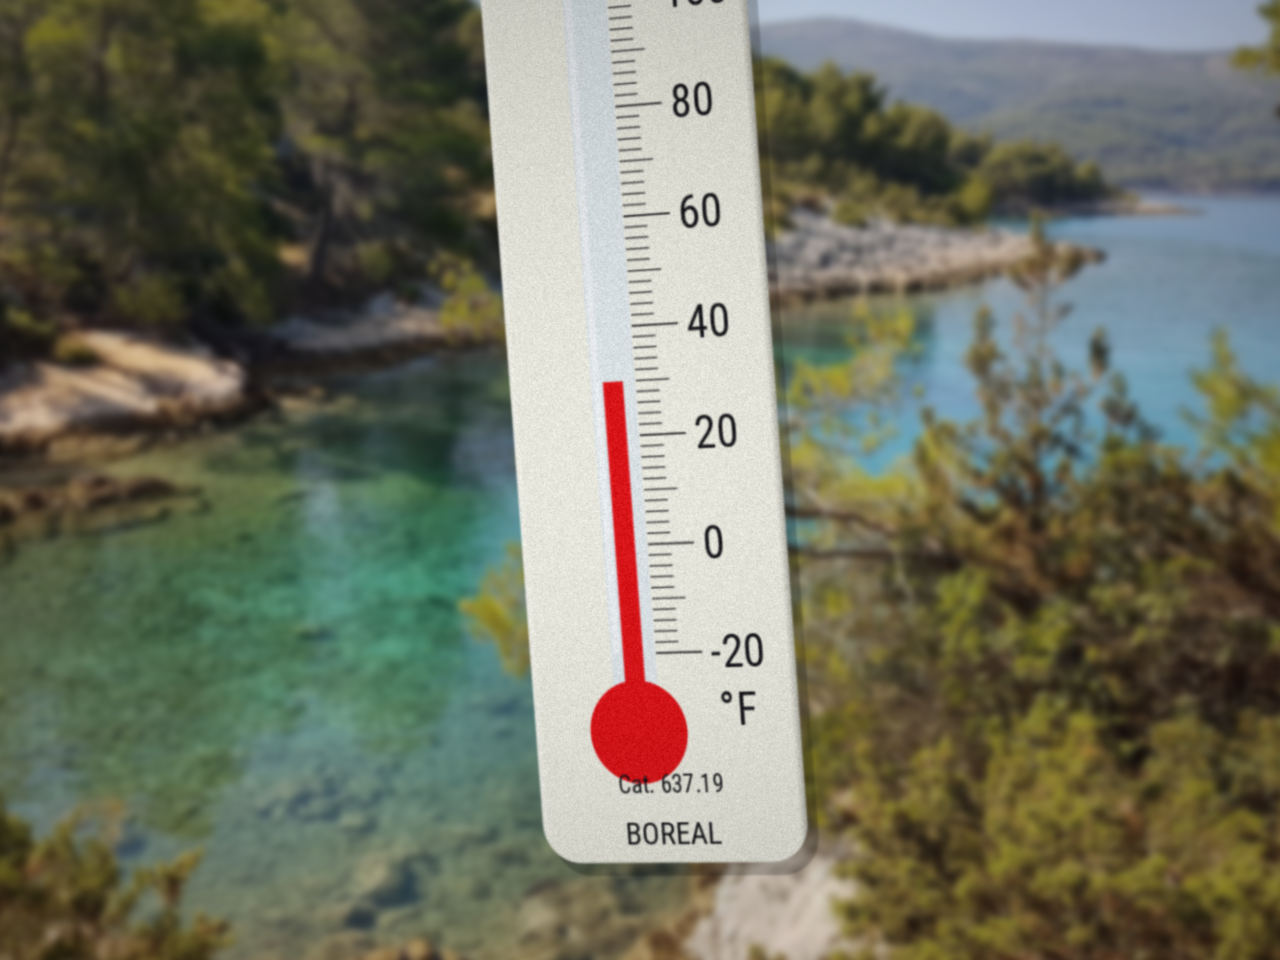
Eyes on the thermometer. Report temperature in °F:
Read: 30 °F
